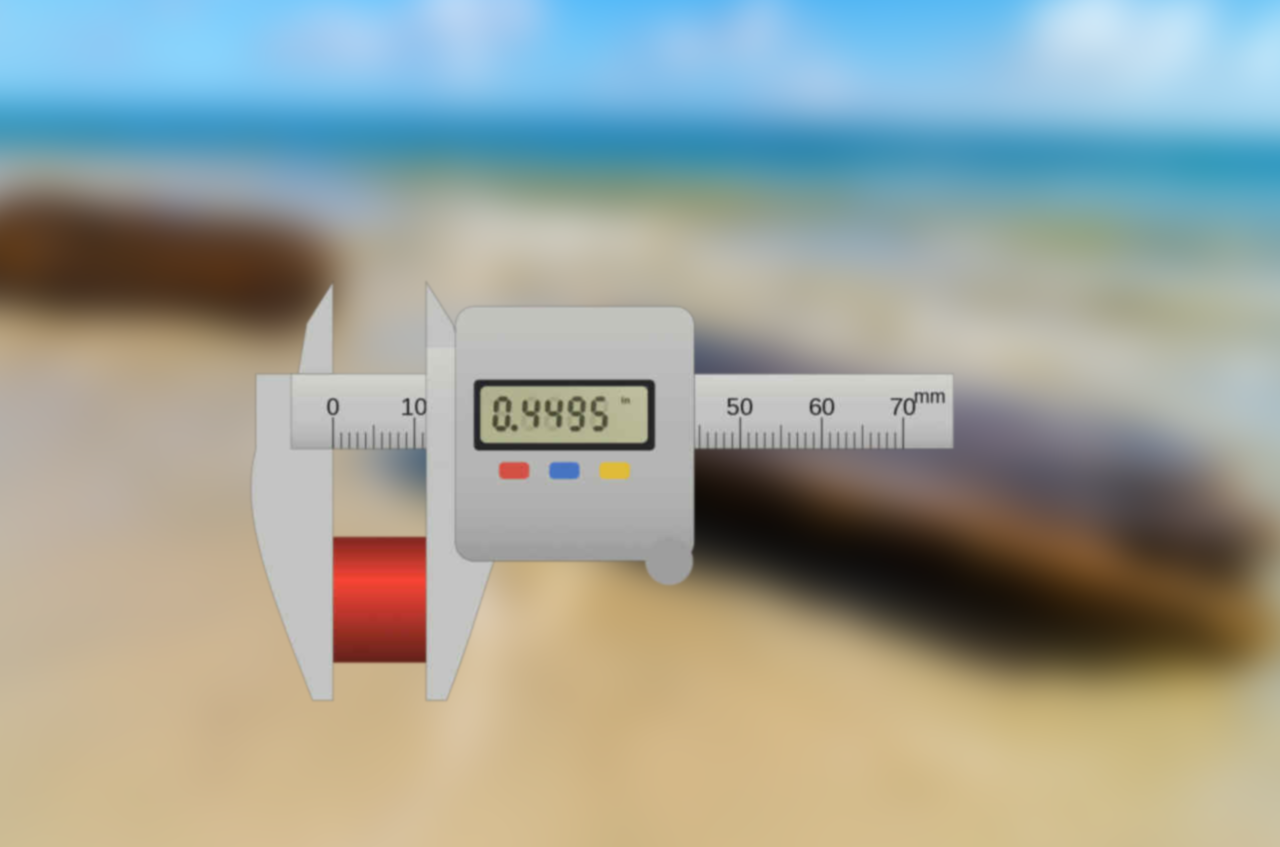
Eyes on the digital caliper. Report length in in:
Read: 0.4495 in
